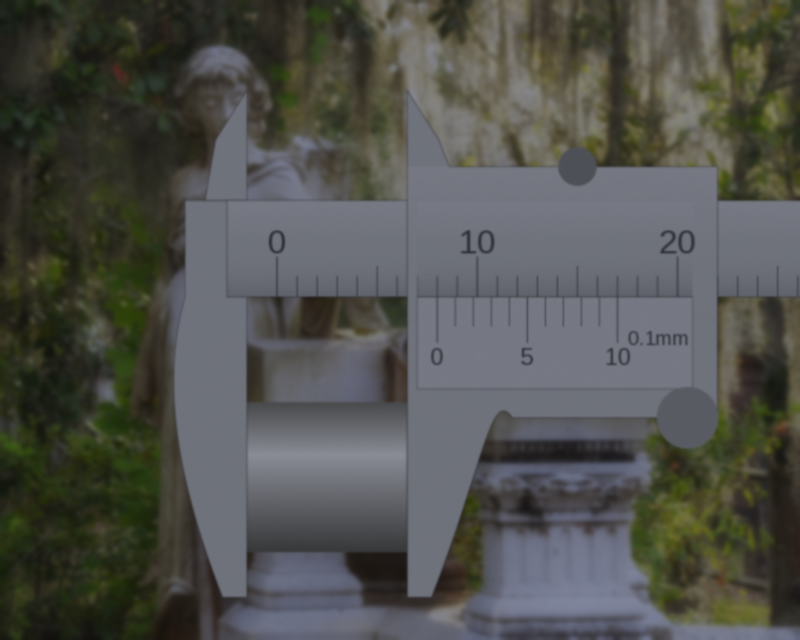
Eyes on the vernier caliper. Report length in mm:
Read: 8.0 mm
